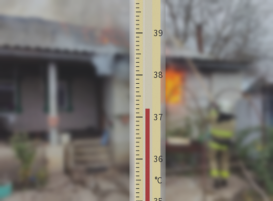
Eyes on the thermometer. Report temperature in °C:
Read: 37.2 °C
